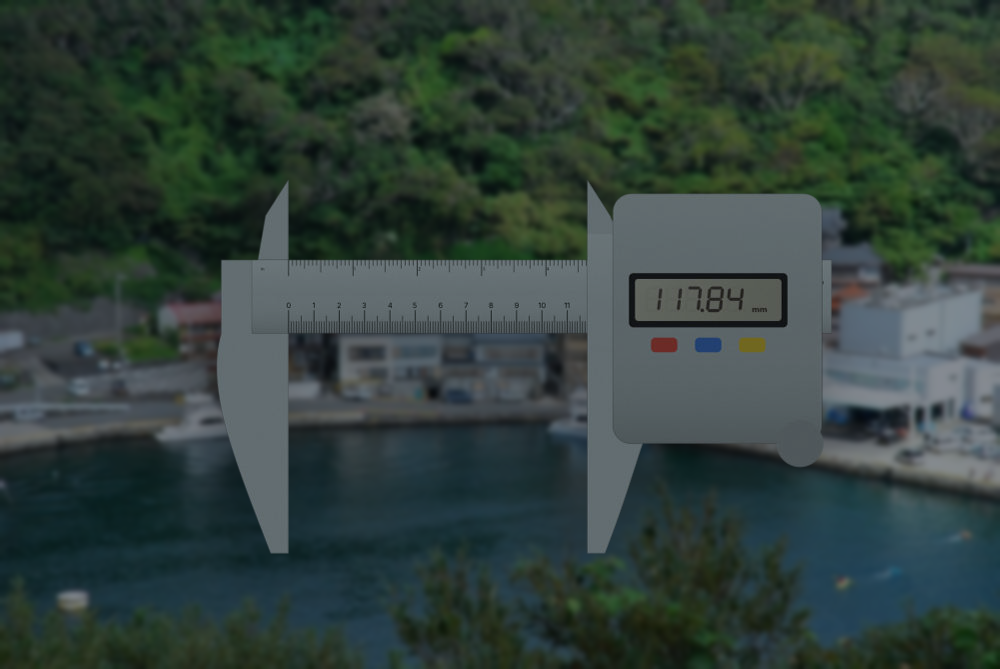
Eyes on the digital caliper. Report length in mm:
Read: 117.84 mm
